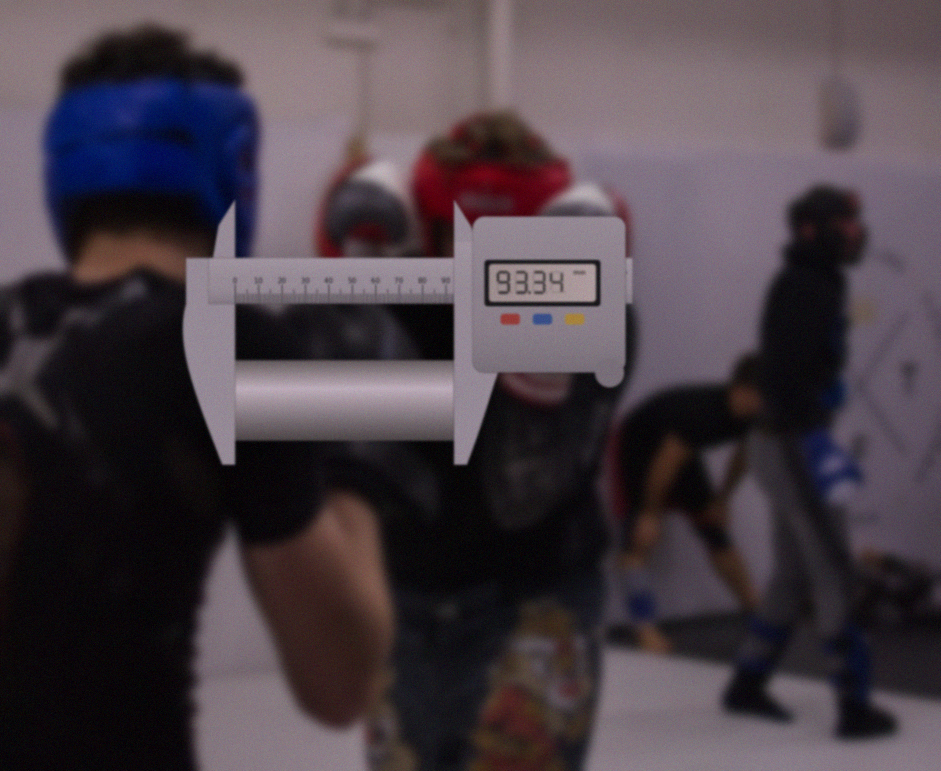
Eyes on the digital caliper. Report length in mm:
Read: 93.34 mm
